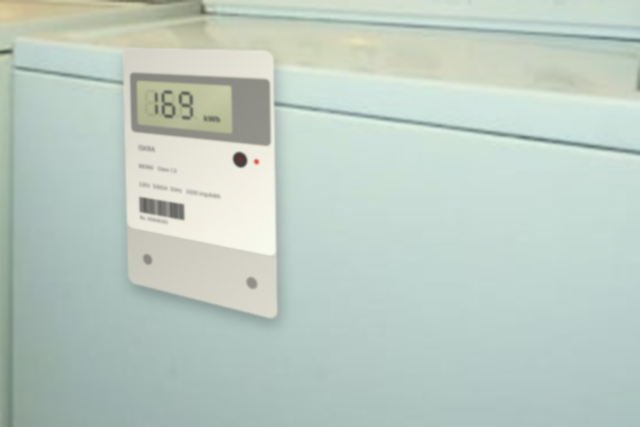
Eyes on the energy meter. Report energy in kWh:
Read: 169 kWh
